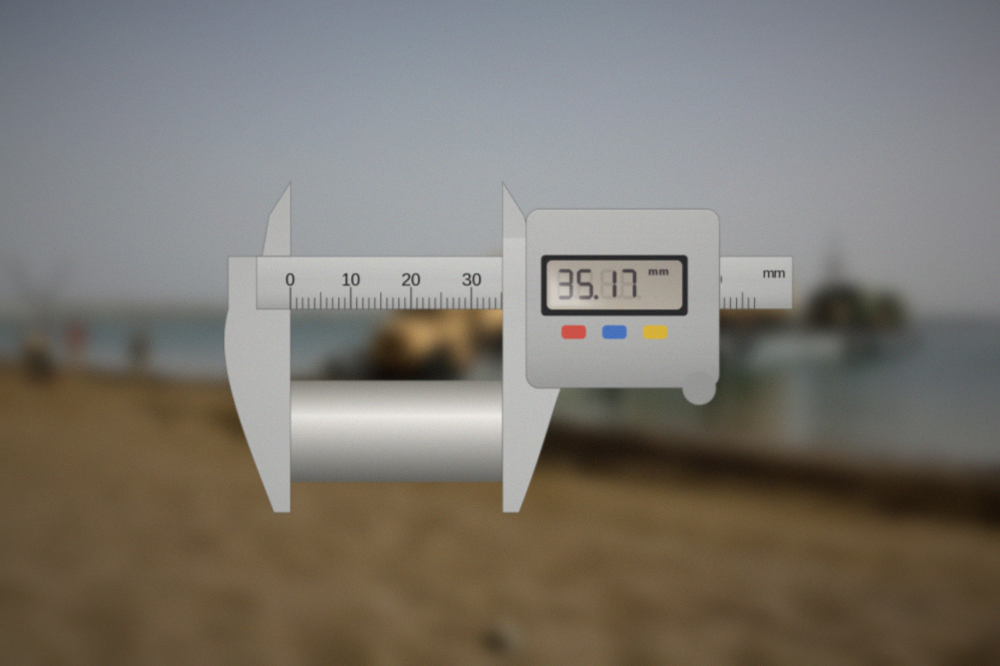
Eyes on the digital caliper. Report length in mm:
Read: 35.17 mm
